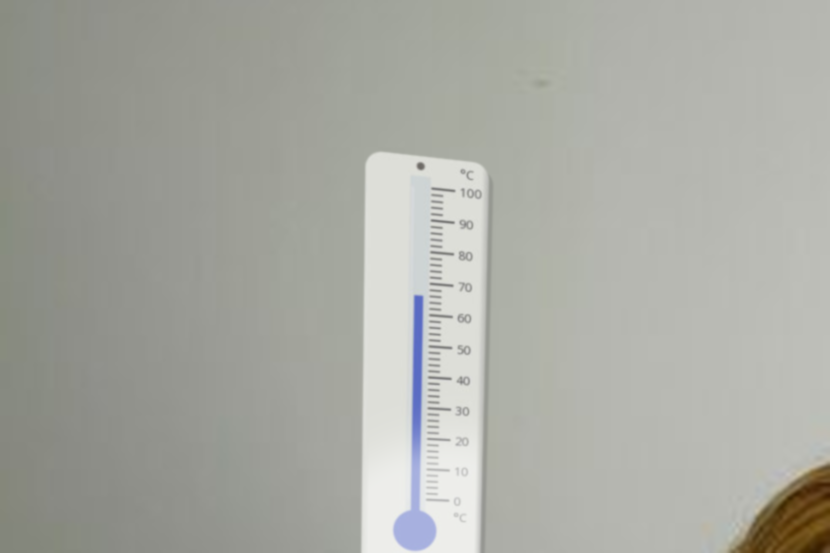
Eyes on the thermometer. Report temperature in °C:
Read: 66 °C
